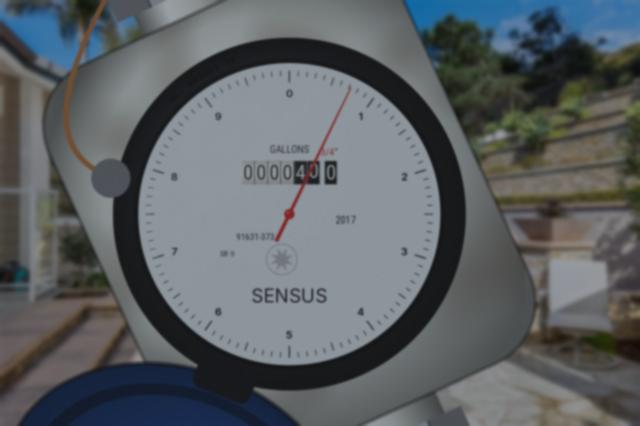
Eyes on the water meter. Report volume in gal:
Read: 400.7 gal
